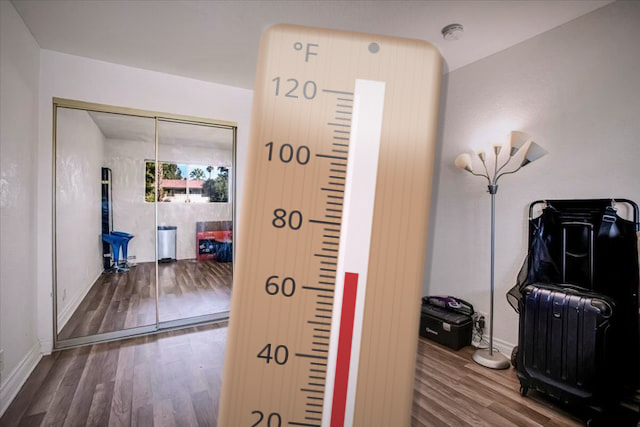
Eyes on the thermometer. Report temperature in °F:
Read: 66 °F
